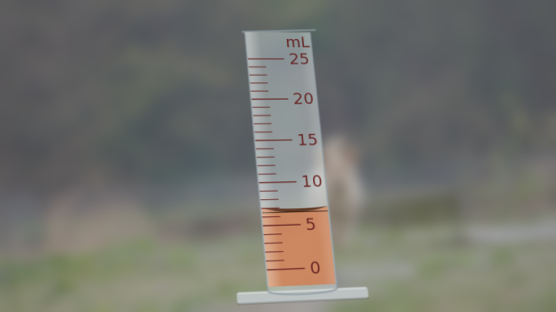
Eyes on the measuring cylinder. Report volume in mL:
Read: 6.5 mL
